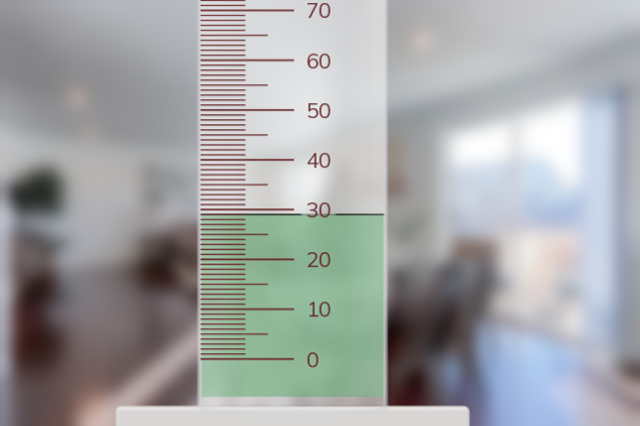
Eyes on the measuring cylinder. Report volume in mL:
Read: 29 mL
